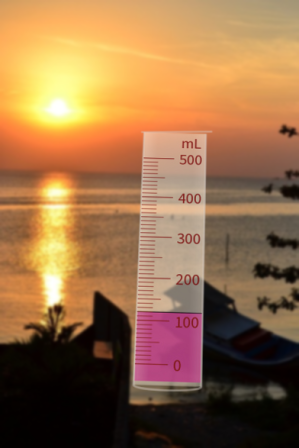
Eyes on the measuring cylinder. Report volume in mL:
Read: 120 mL
